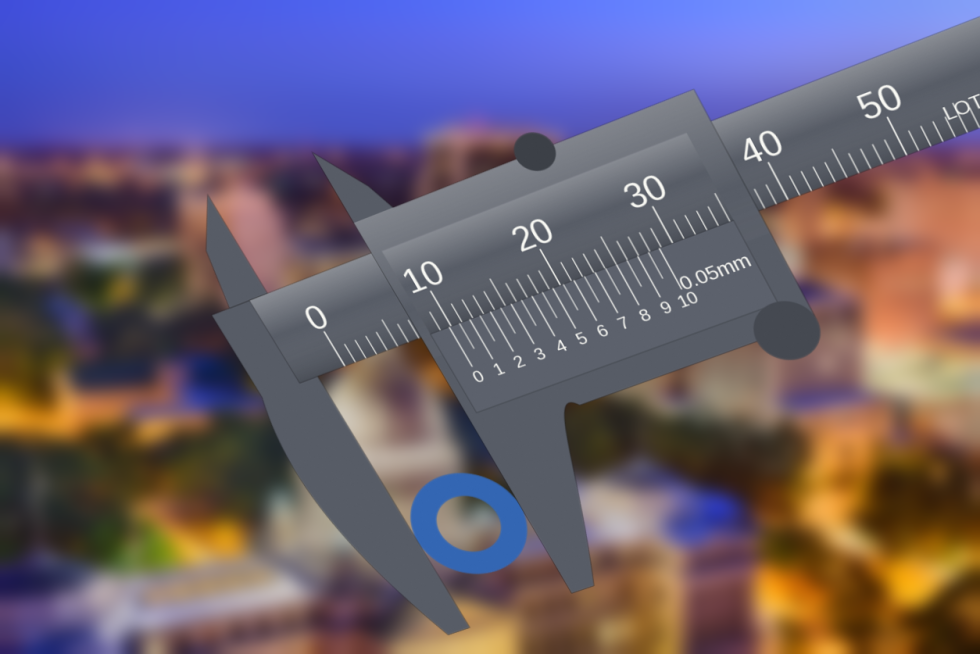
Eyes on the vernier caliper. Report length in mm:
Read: 9.8 mm
